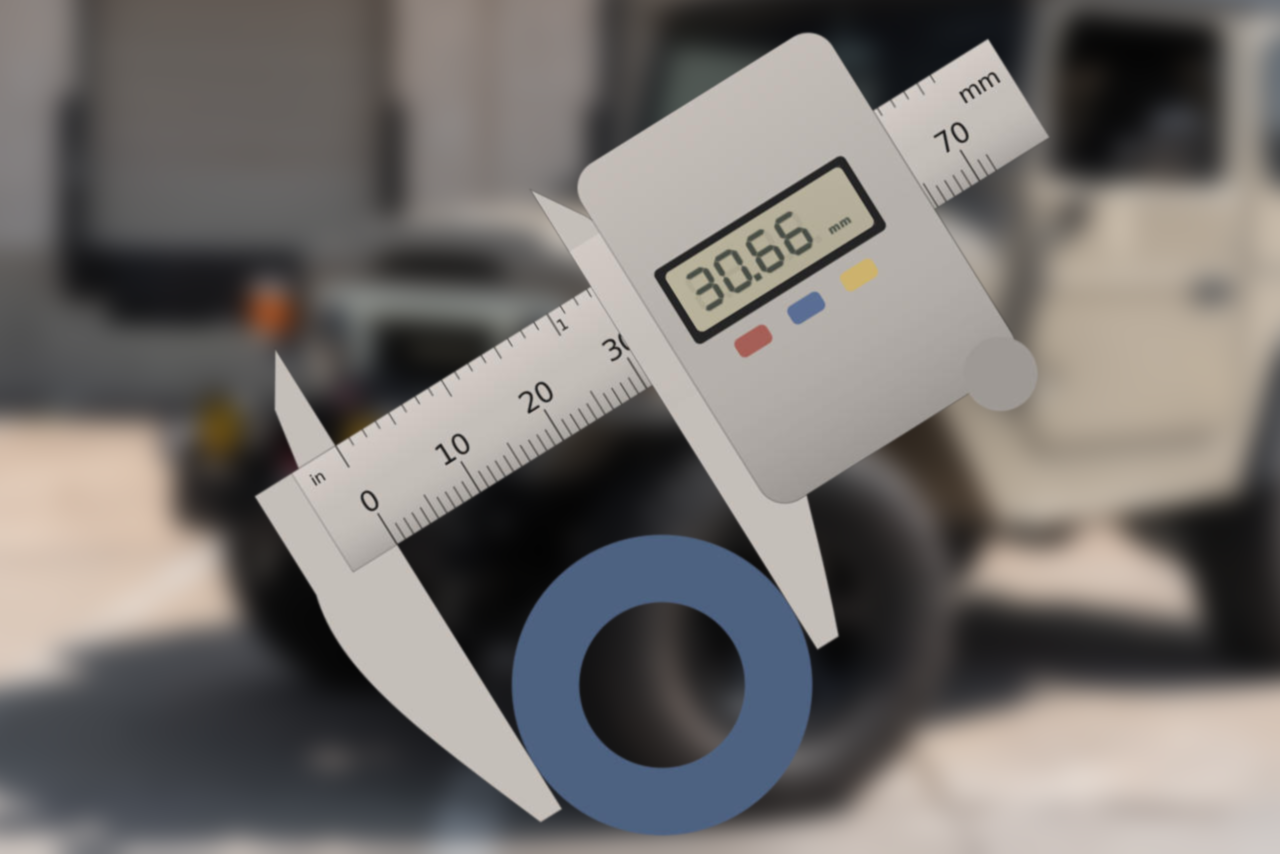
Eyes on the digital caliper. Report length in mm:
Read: 30.66 mm
